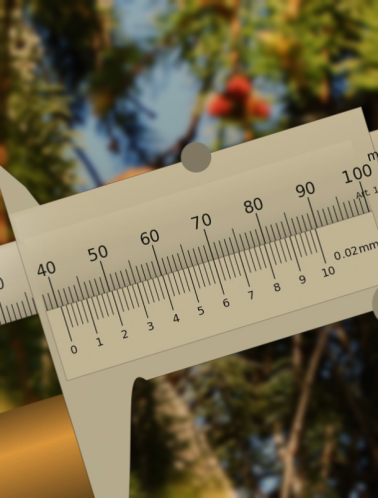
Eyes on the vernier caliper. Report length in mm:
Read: 40.6 mm
